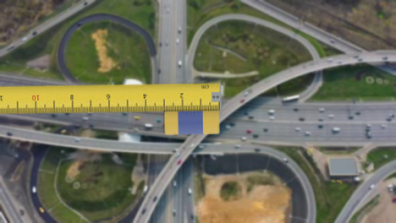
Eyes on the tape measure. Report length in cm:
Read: 3 cm
